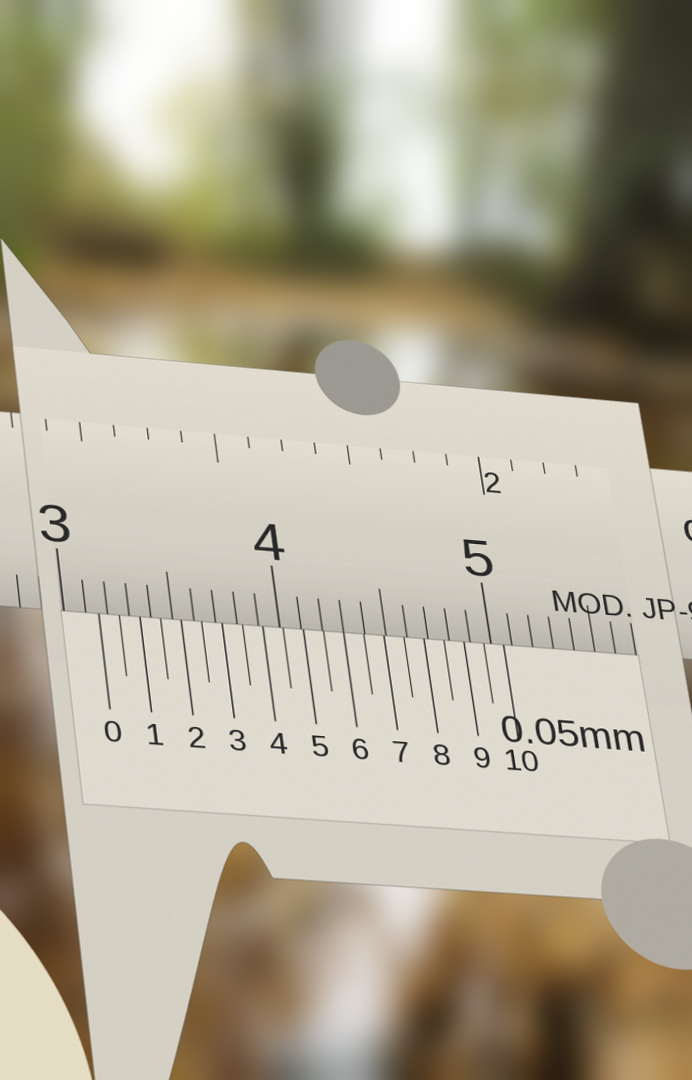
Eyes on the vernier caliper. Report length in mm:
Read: 31.6 mm
